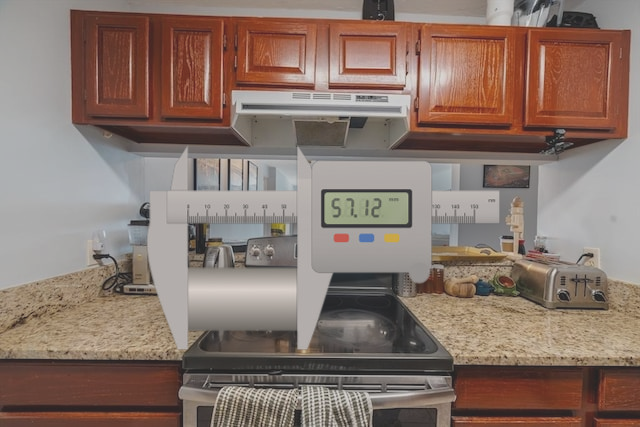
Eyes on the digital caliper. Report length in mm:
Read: 57.12 mm
